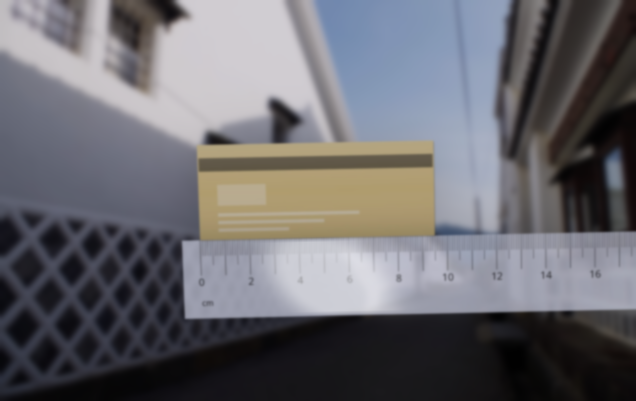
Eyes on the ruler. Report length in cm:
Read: 9.5 cm
